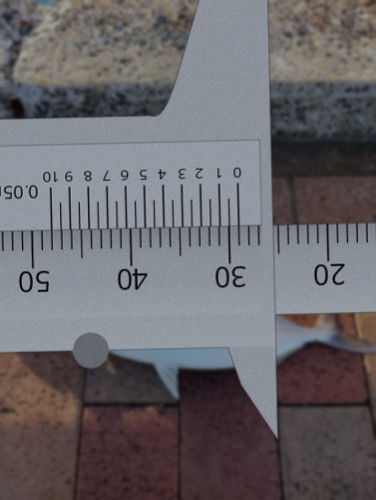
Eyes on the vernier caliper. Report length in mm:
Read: 29.0 mm
